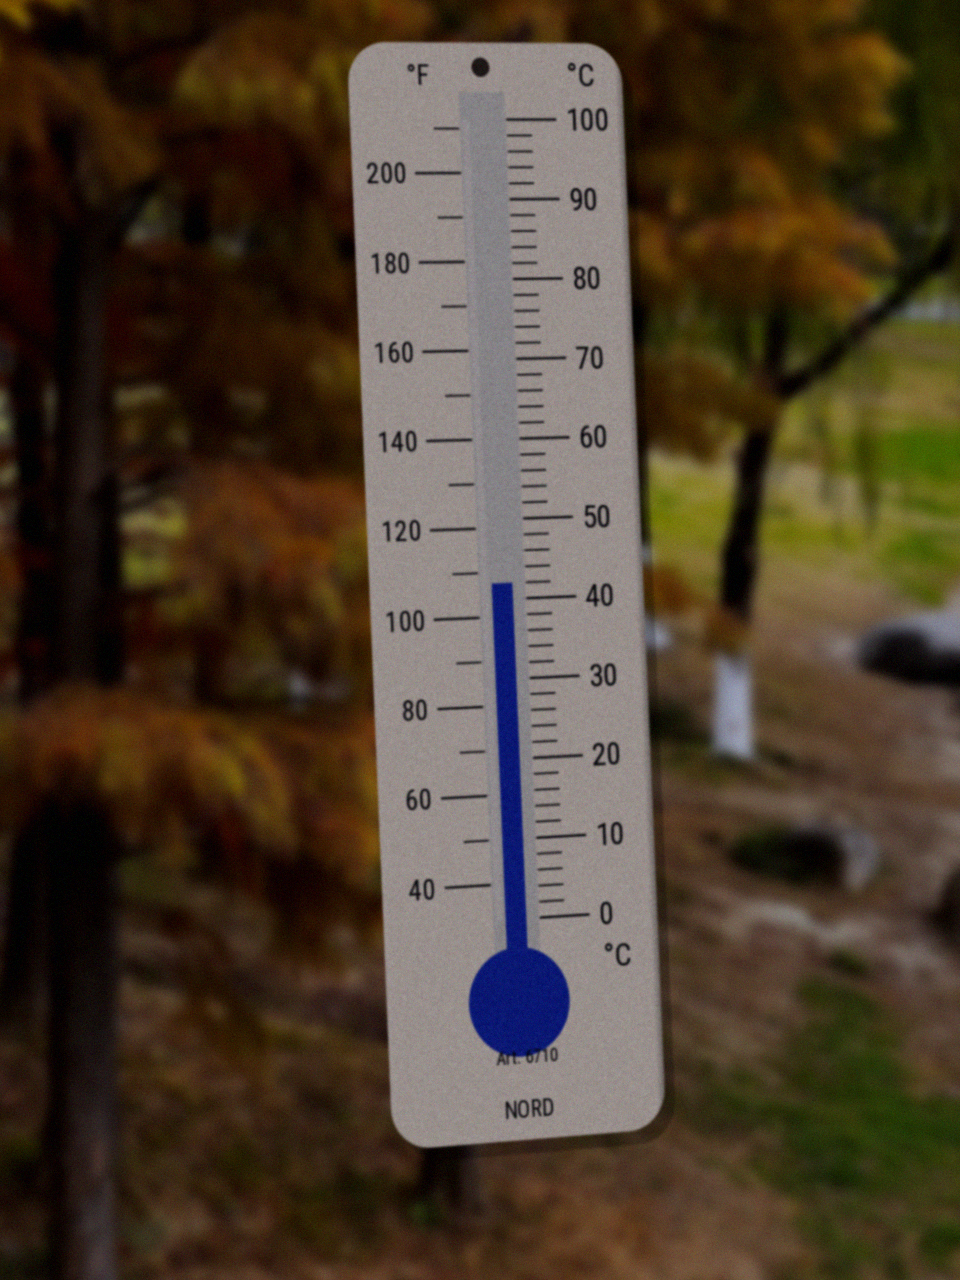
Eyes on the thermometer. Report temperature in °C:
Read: 42 °C
